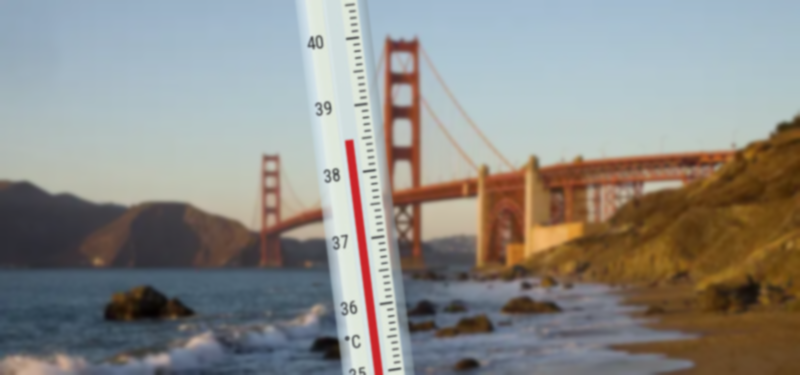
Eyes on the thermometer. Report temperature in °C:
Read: 38.5 °C
